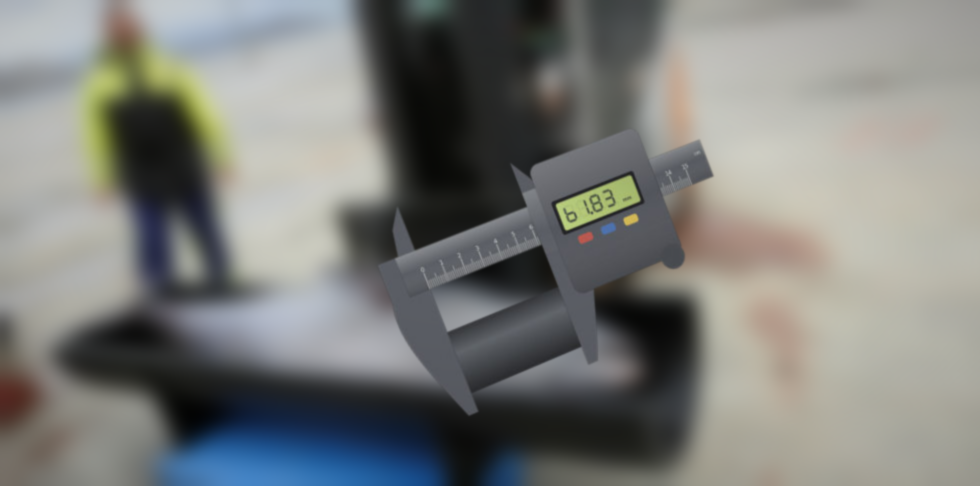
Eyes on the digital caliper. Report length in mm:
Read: 61.83 mm
